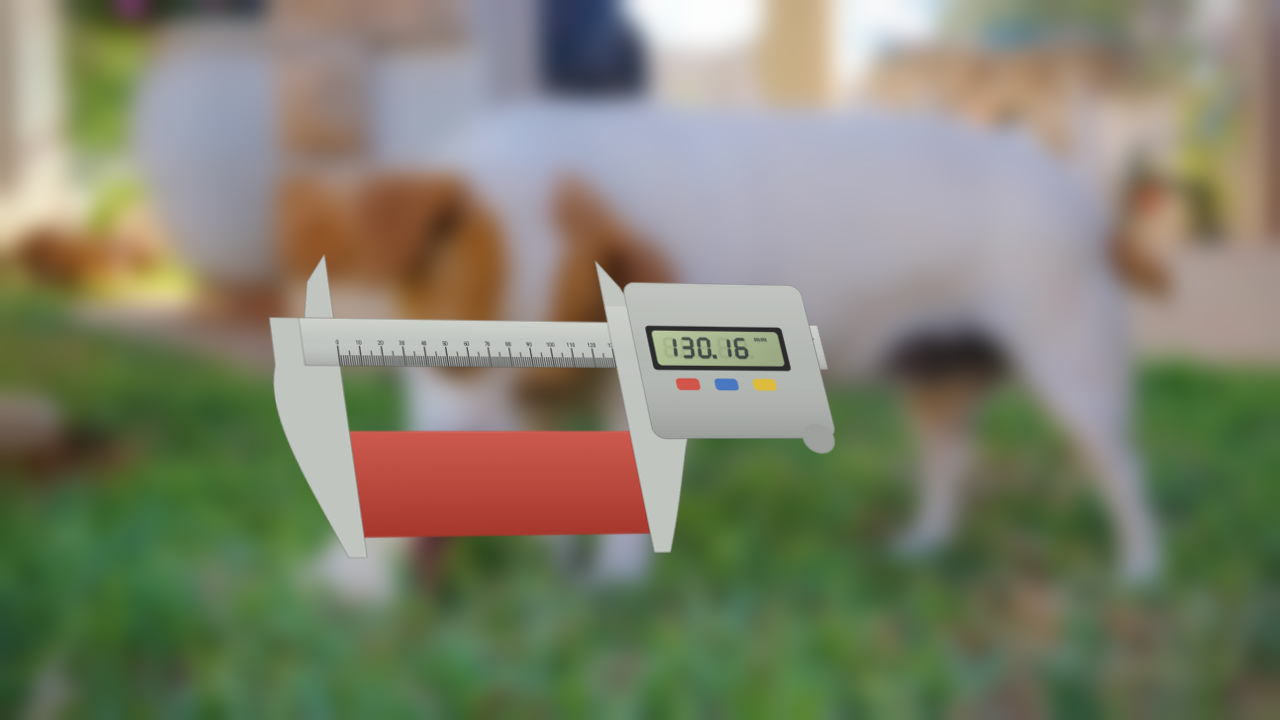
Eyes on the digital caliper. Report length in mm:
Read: 130.16 mm
